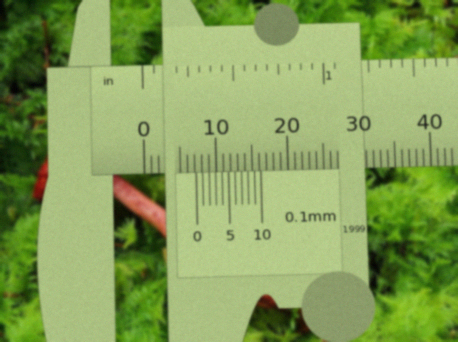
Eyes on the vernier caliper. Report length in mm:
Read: 7.2 mm
